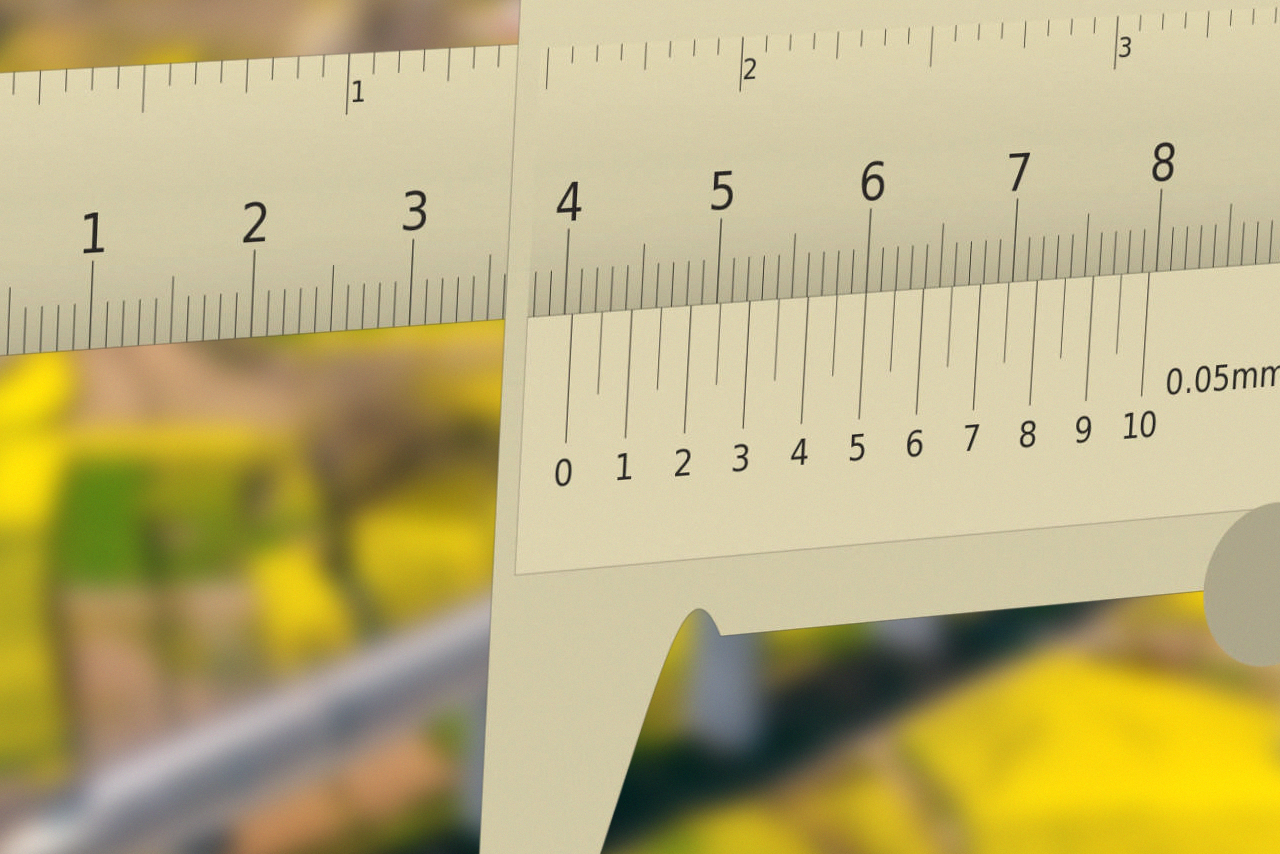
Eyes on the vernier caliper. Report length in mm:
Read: 40.5 mm
